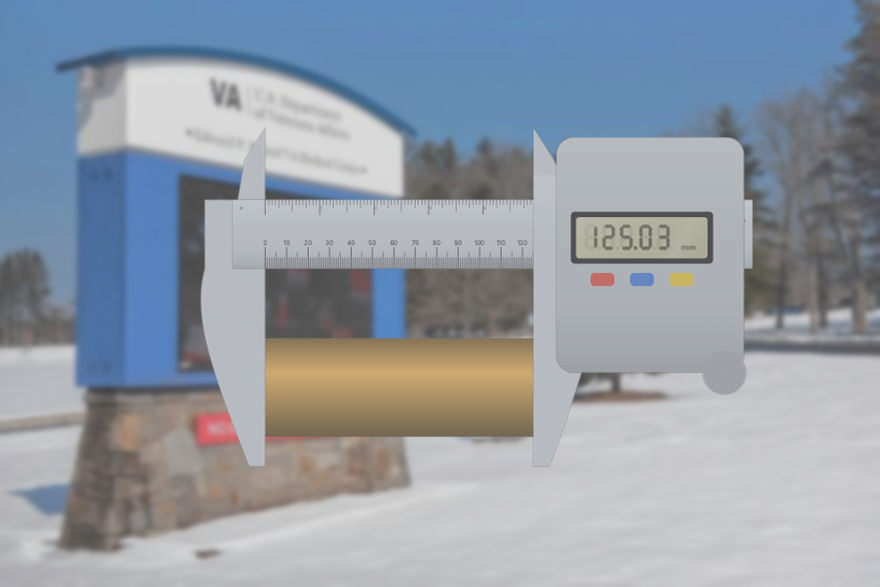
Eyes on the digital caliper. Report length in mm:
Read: 125.03 mm
